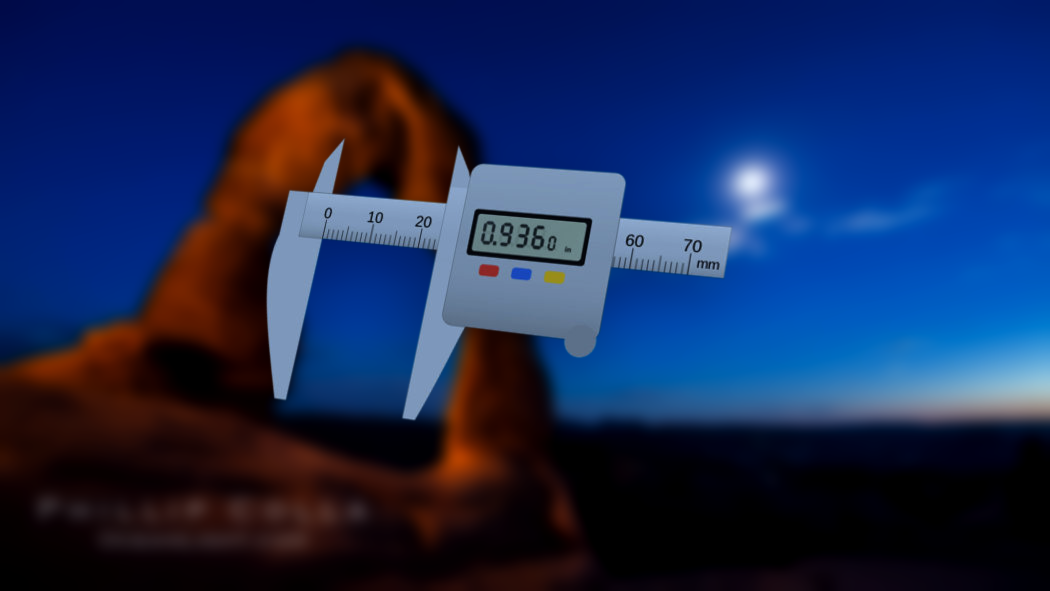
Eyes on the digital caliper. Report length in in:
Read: 0.9360 in
